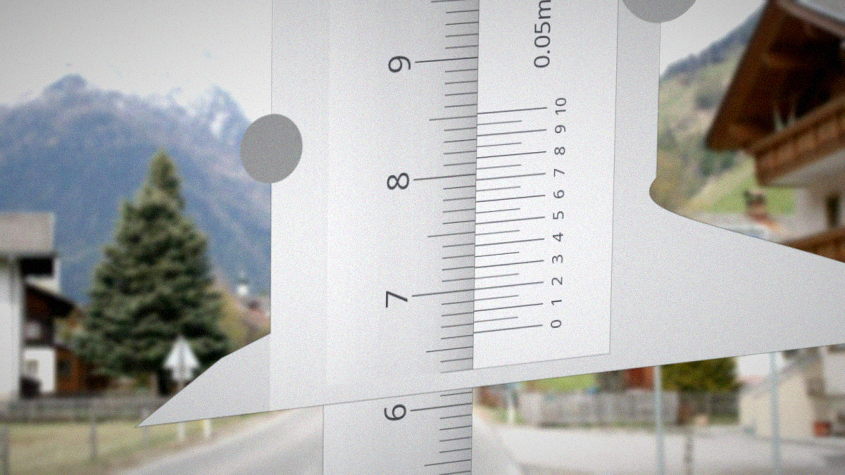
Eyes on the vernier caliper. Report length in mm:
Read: 66.2 mm
